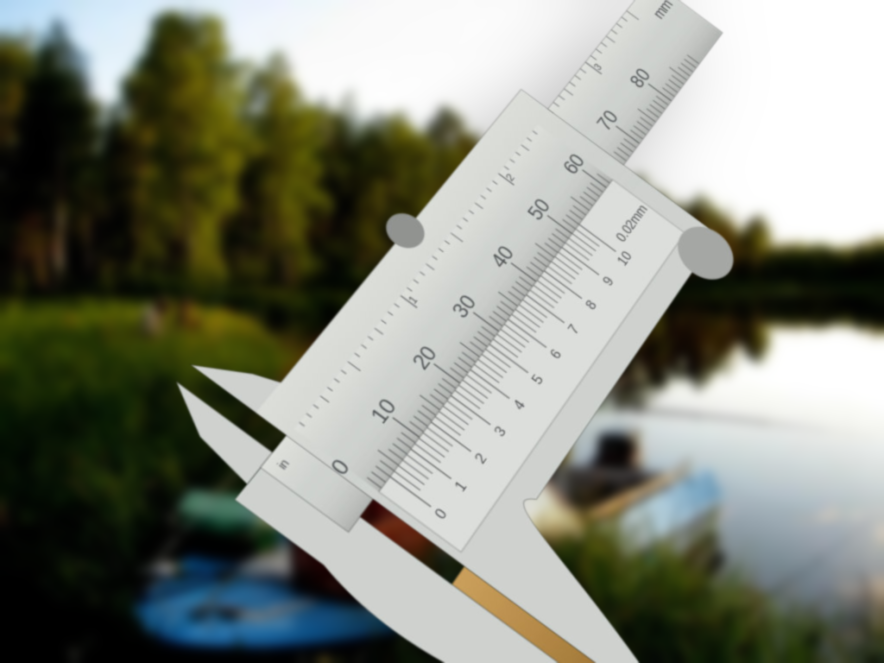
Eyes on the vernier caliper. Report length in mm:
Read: 3.0 mm
